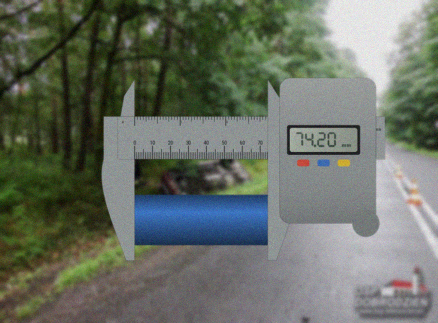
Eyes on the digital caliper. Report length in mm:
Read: 74.20 mm
